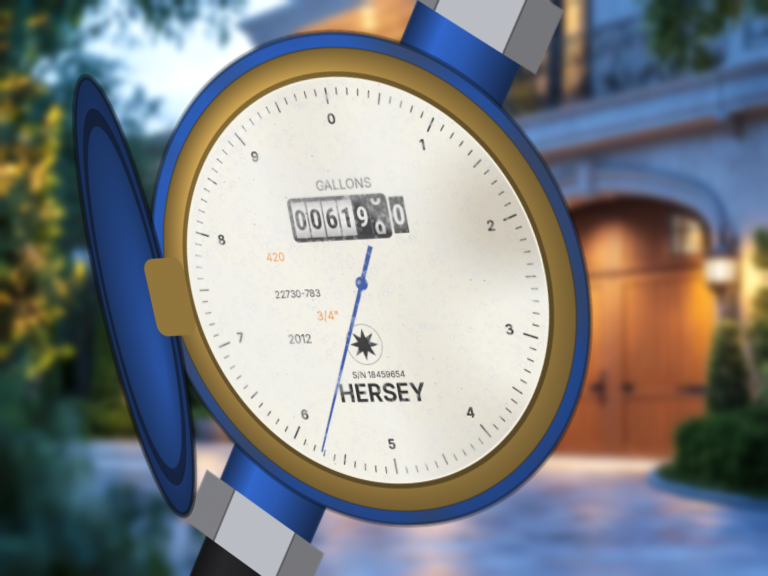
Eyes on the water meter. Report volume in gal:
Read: 61985.7 gal
